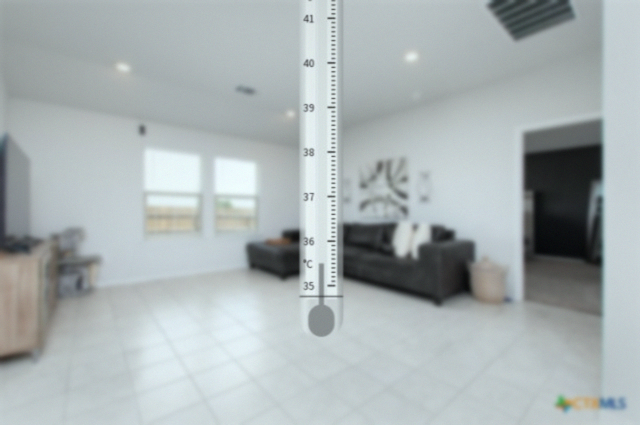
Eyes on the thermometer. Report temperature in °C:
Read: 35.5 °C
